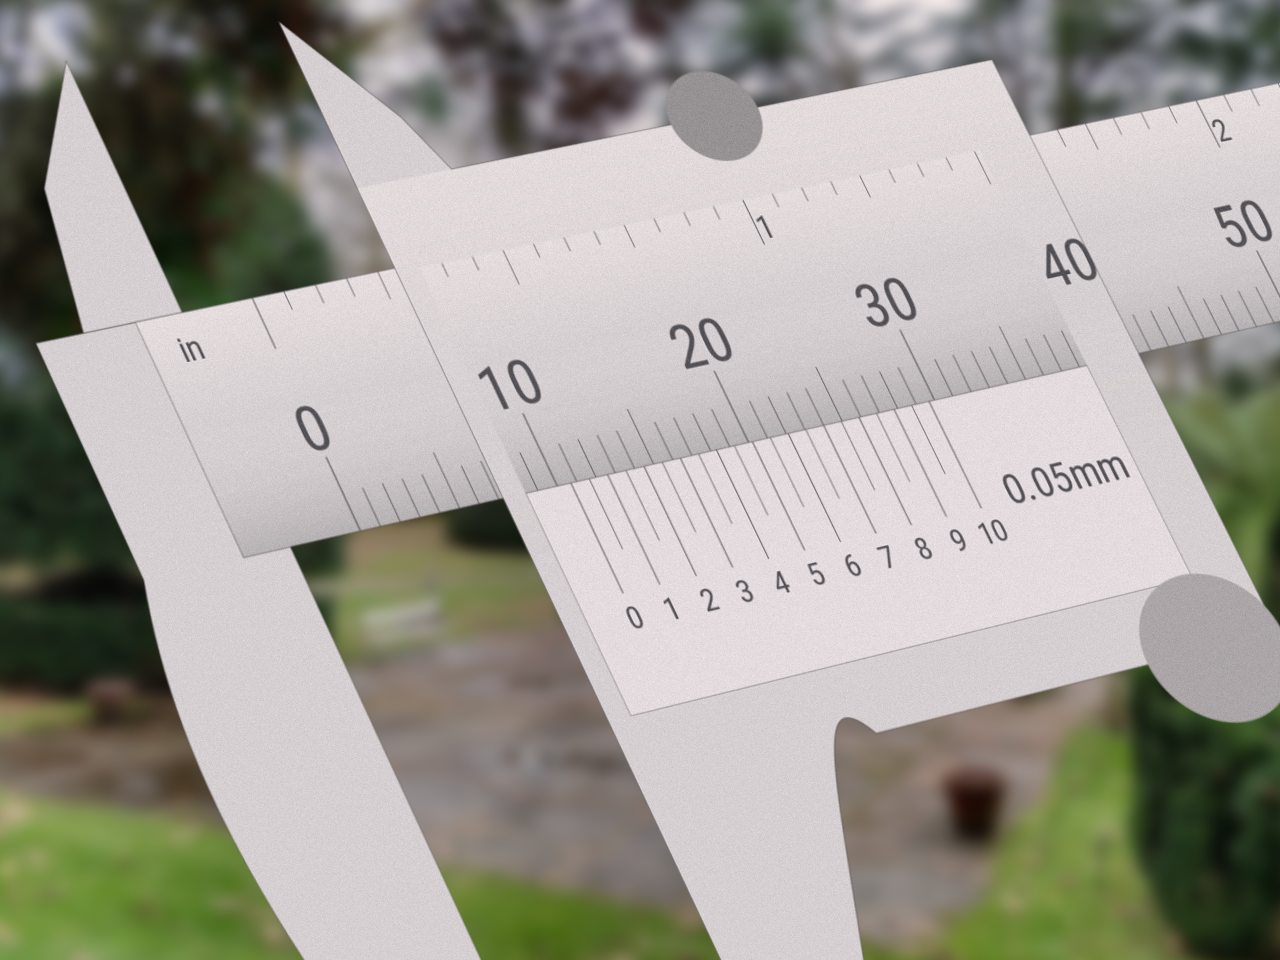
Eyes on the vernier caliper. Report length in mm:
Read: 10.7 mm
